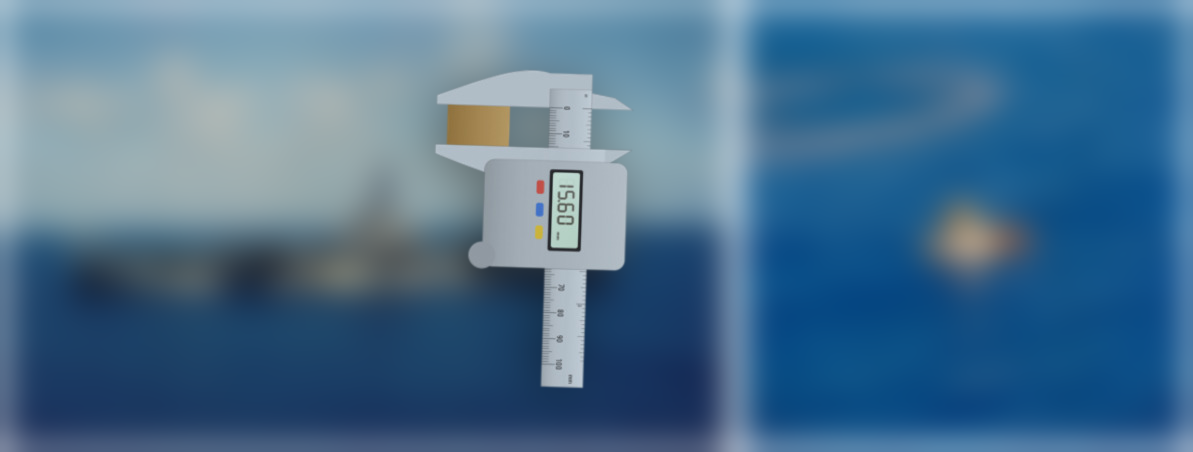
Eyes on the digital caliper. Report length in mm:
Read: 15.60 mm
